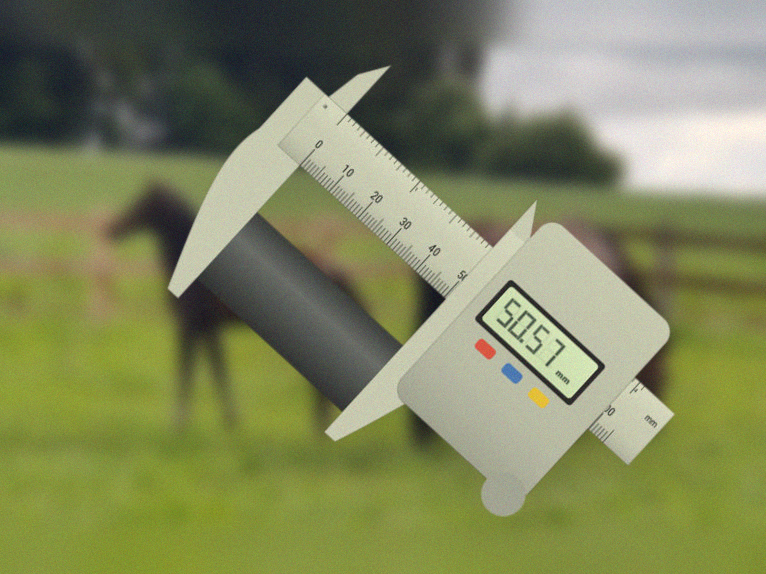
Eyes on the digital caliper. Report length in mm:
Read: 50.57 mm
